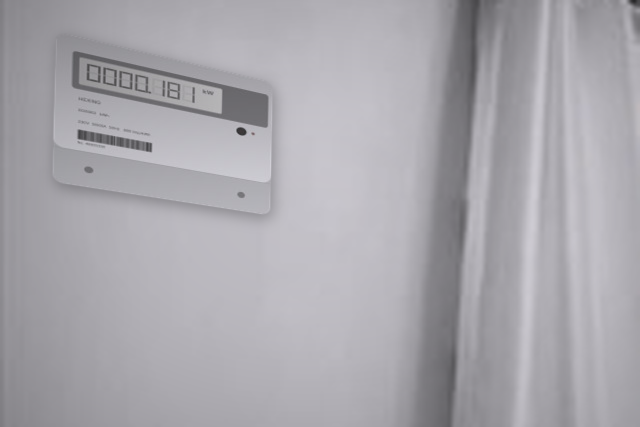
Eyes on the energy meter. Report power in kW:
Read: 0.181 kW
